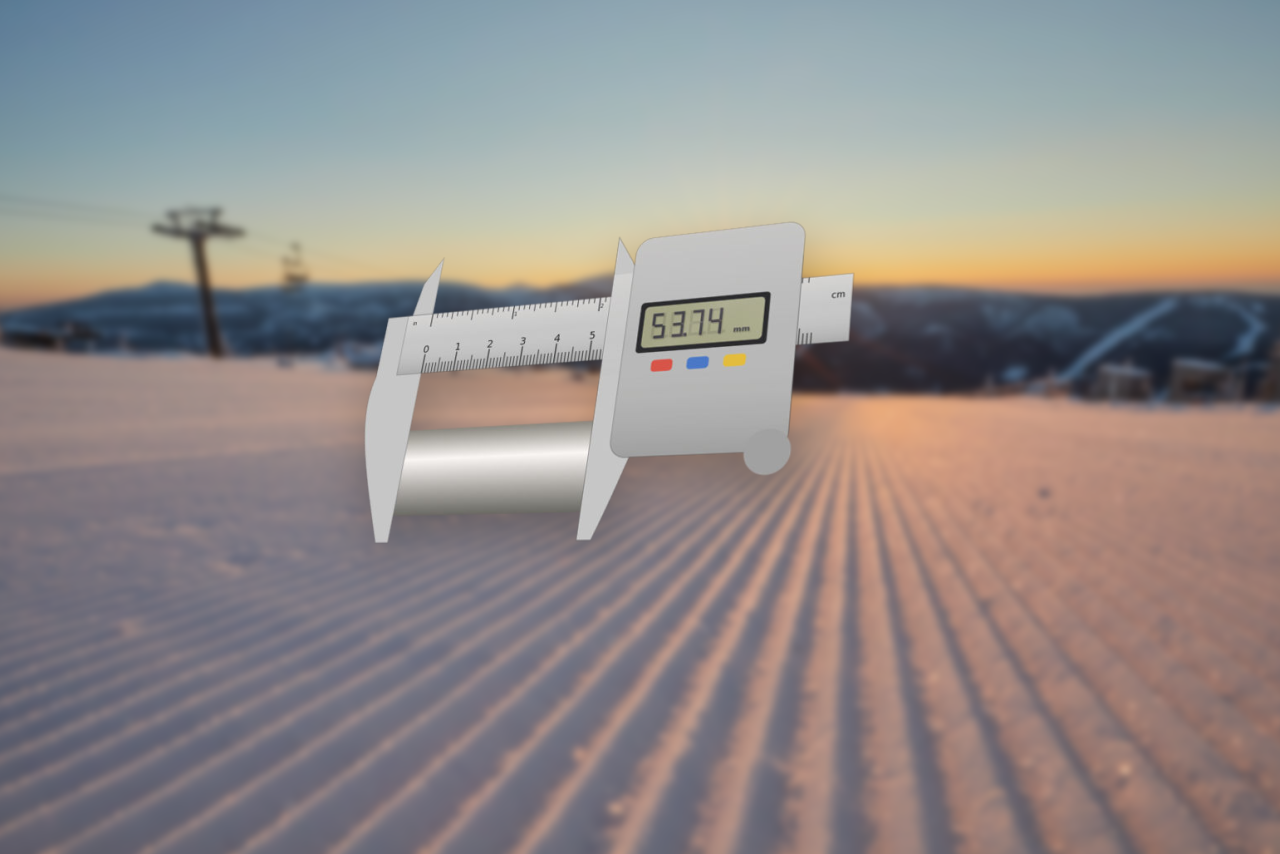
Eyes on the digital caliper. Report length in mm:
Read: 53.74 mm
